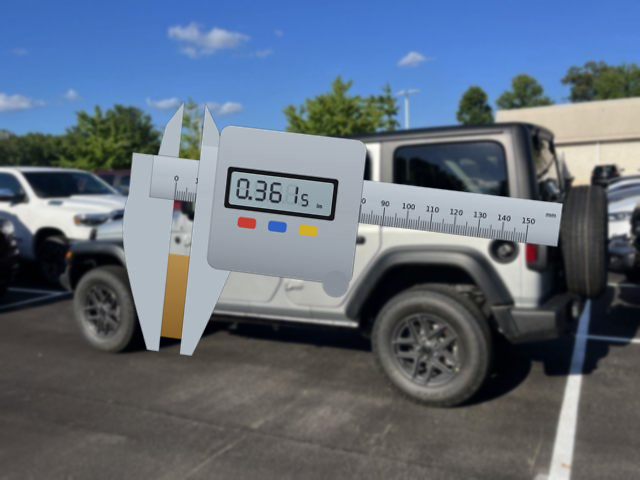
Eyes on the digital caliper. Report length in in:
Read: 0.3615 in
